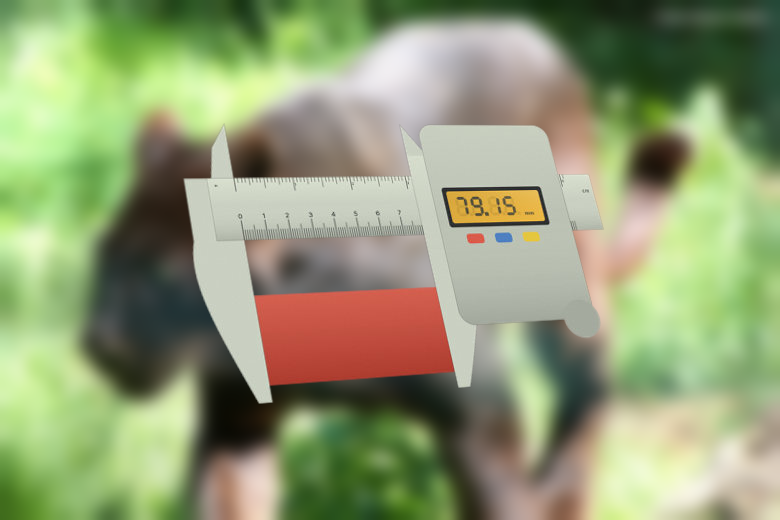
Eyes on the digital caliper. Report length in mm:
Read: 79.15 mm
